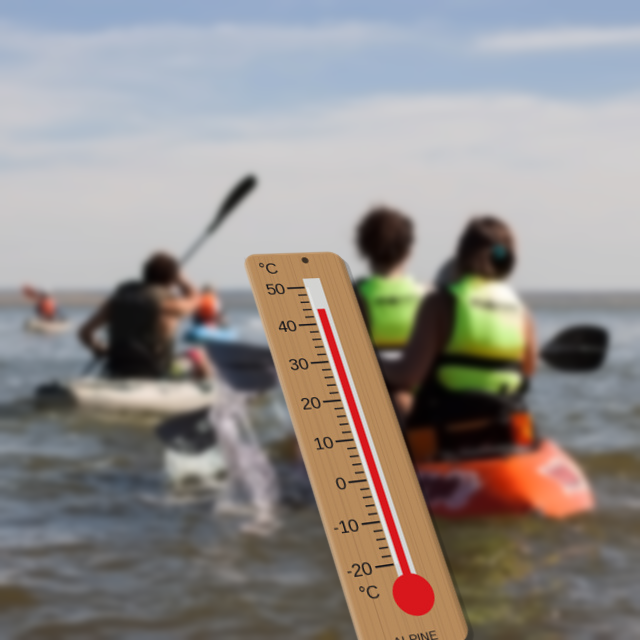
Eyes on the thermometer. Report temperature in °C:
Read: 44 °C
